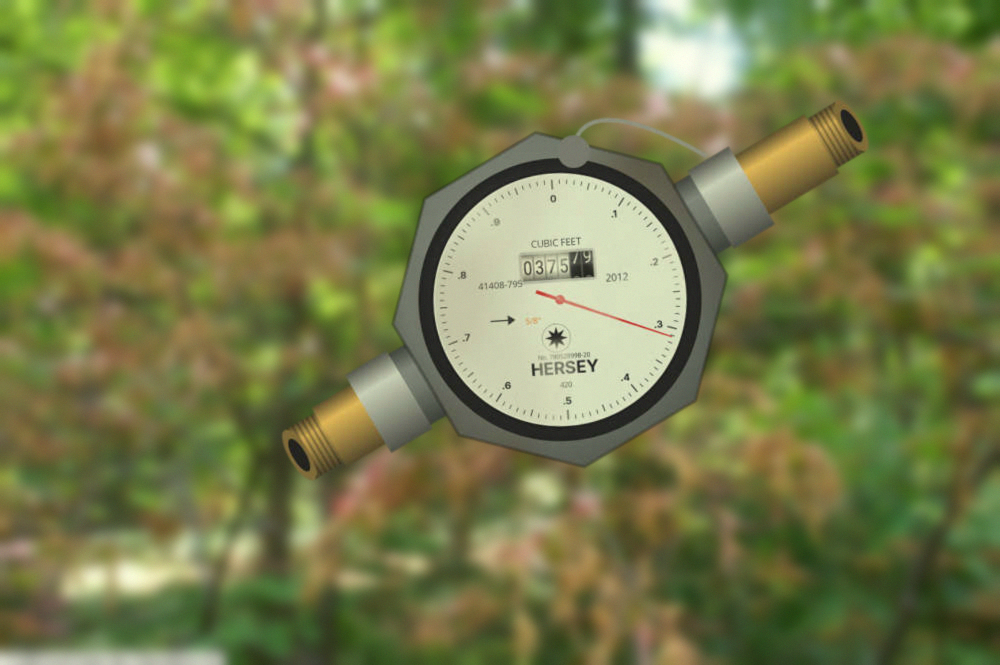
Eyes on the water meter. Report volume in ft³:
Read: 37579.31 ft³
